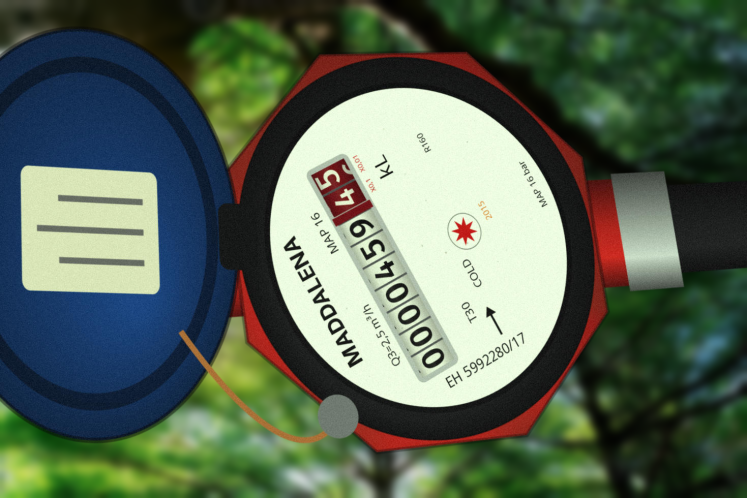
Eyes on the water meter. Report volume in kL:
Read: 459.45 kL
